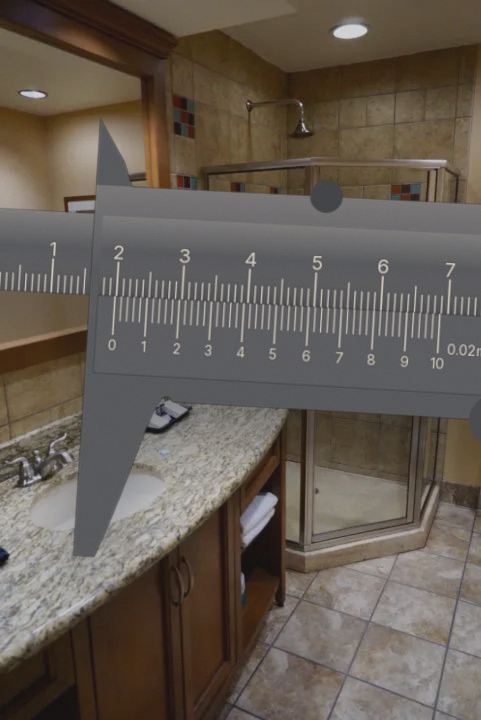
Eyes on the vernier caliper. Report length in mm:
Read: 19.8 mm
